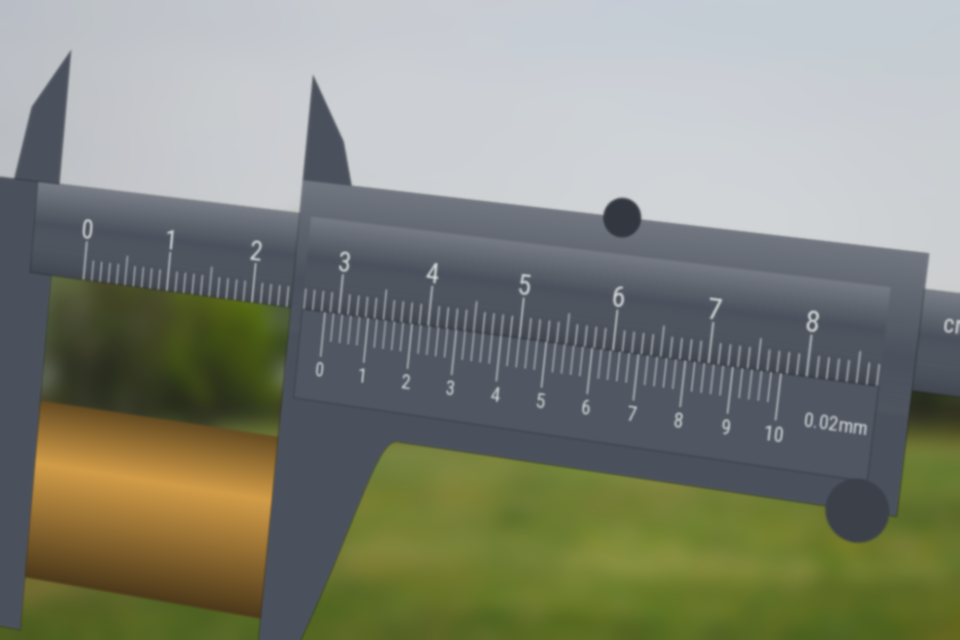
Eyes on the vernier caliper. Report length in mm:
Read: 28.4 mm
